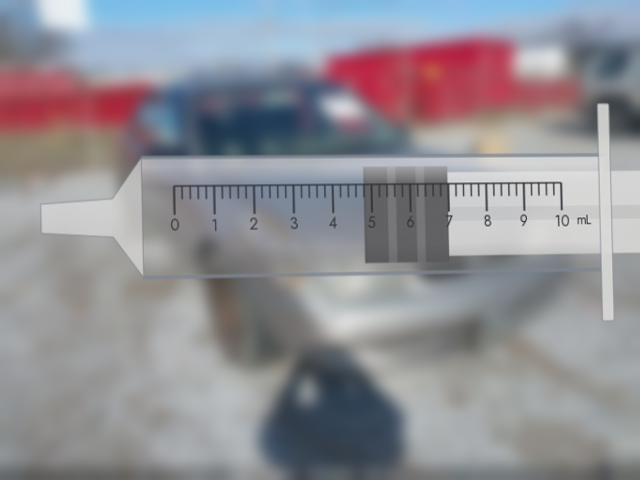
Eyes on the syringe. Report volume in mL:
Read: 4.8 mL
